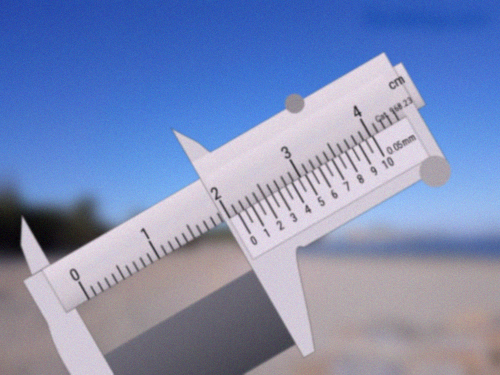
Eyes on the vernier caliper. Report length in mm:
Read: 21.2 mm
